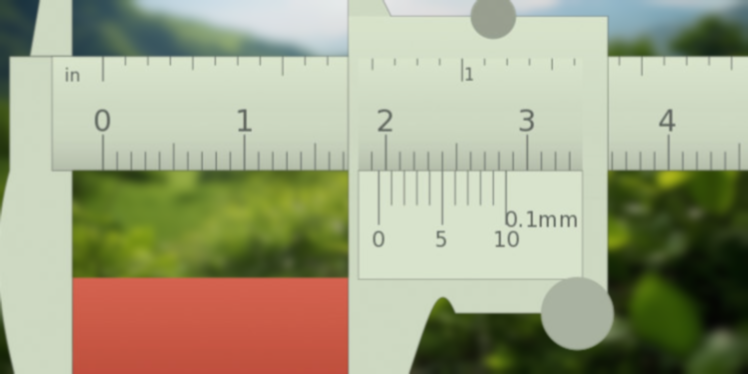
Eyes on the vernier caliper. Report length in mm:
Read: 19.5 mm
